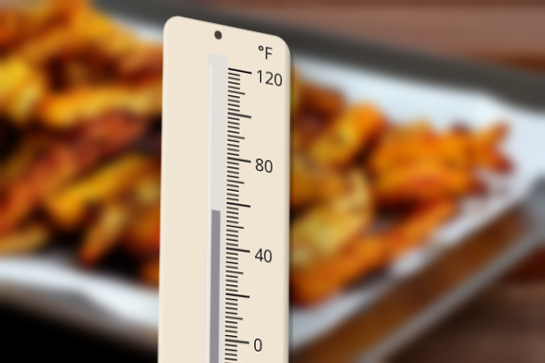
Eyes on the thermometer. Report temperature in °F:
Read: 56 °F
